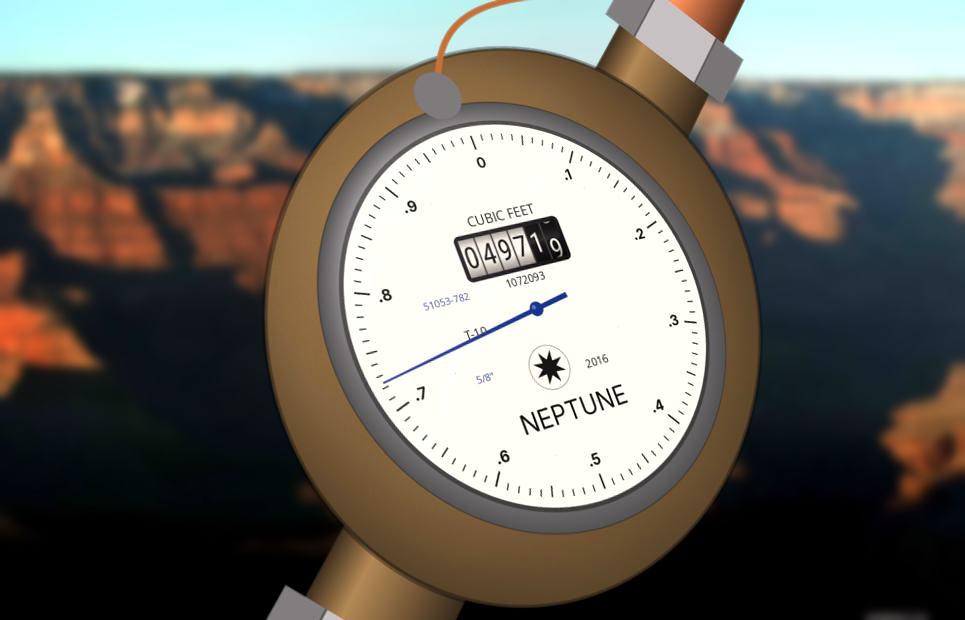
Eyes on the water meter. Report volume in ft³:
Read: 49718.72 ft³
